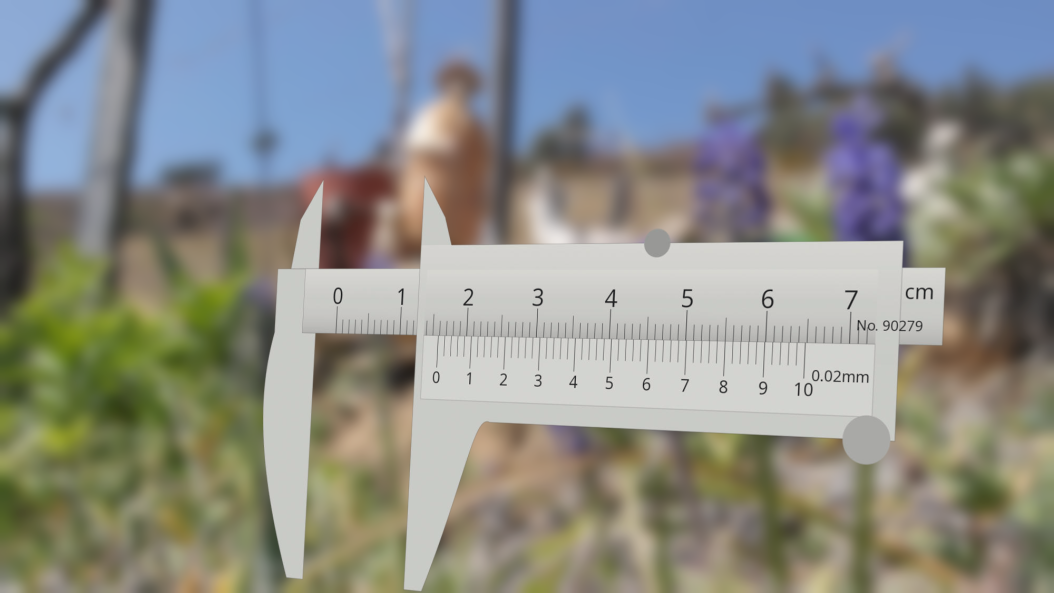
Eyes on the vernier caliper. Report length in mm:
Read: 15.8 mm
